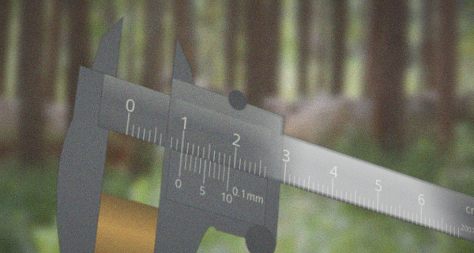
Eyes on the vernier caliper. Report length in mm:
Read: 10.0 mm
